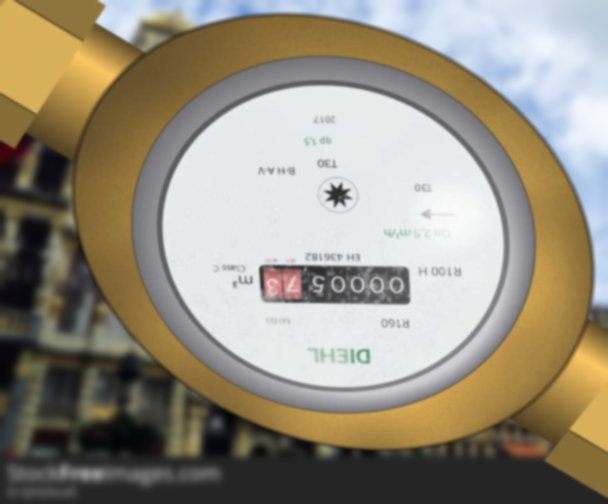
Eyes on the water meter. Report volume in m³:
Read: 5.73 m³
